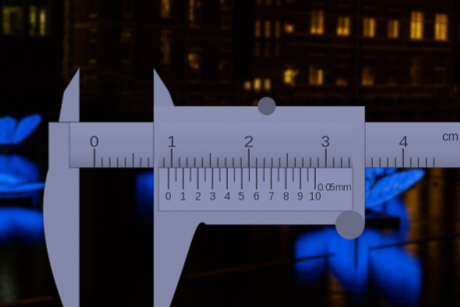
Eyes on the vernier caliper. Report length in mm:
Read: 9.6 mm
